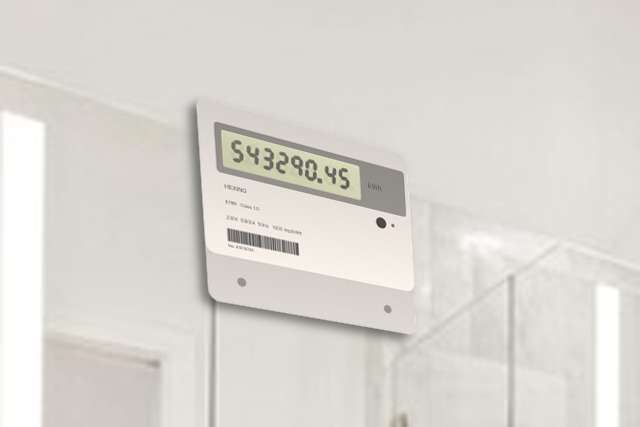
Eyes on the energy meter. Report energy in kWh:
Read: 543290.45 kWh
